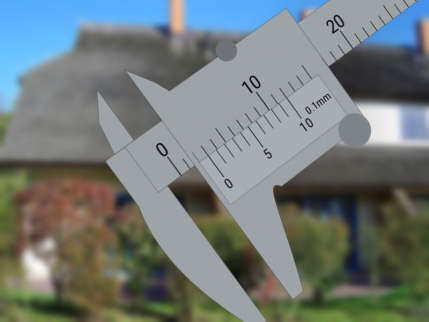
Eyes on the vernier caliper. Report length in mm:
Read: 3.0 mm
